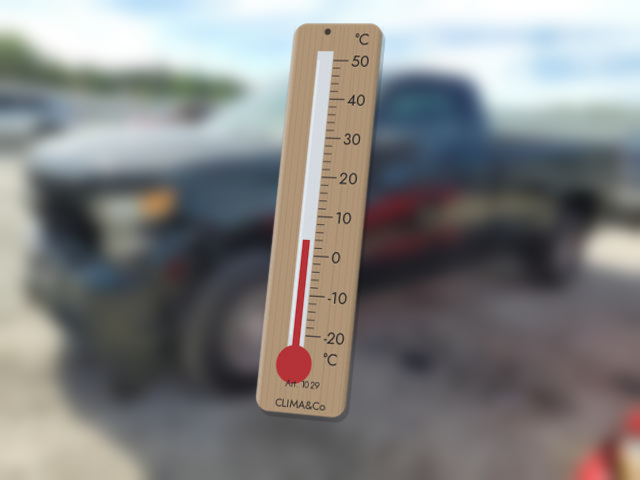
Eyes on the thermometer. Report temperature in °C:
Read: 4 °C
